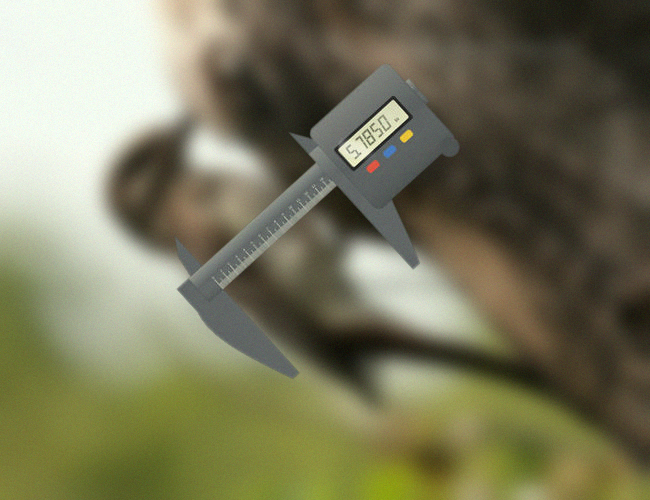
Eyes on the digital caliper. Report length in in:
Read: 5.7850 in
